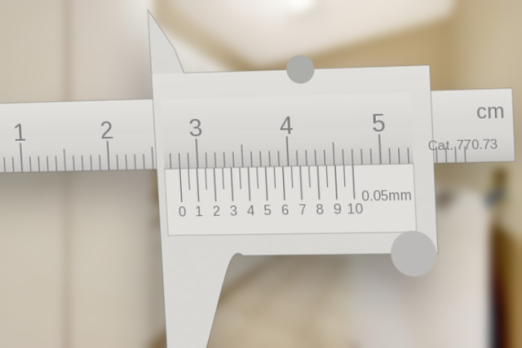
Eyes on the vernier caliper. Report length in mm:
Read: 28.0 mm
